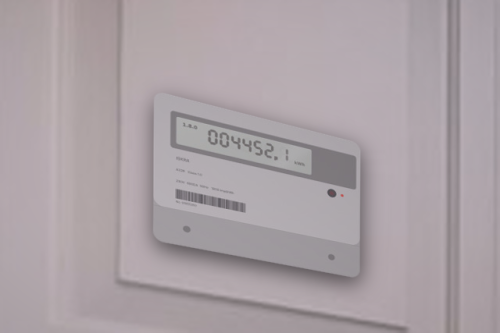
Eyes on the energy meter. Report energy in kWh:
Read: 4452.1 kWh
